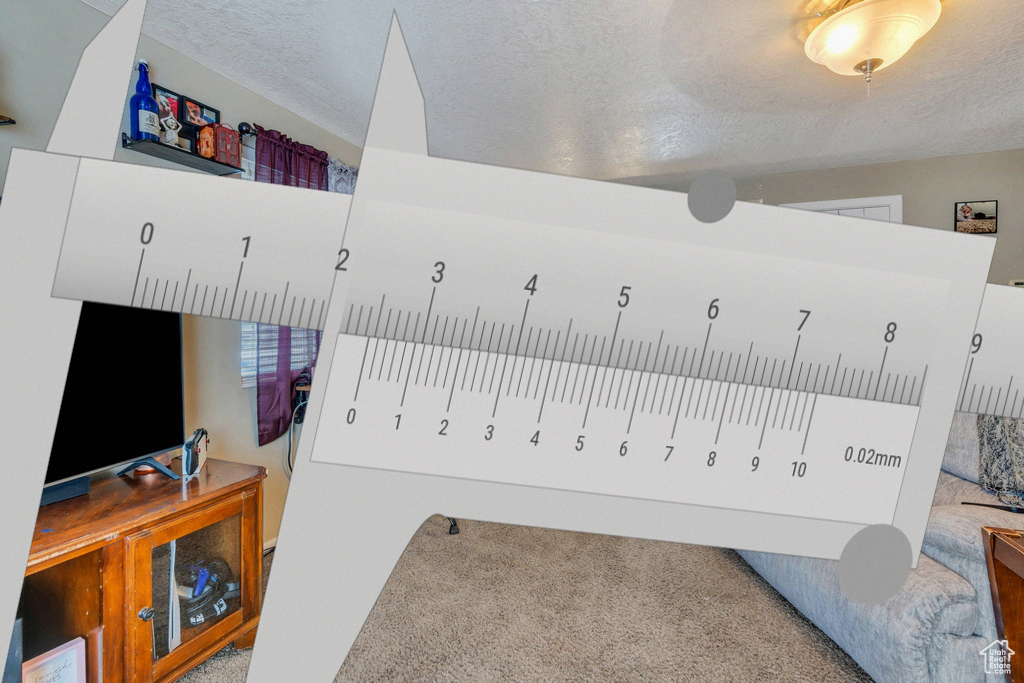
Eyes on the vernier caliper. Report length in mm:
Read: 24.4 mm
